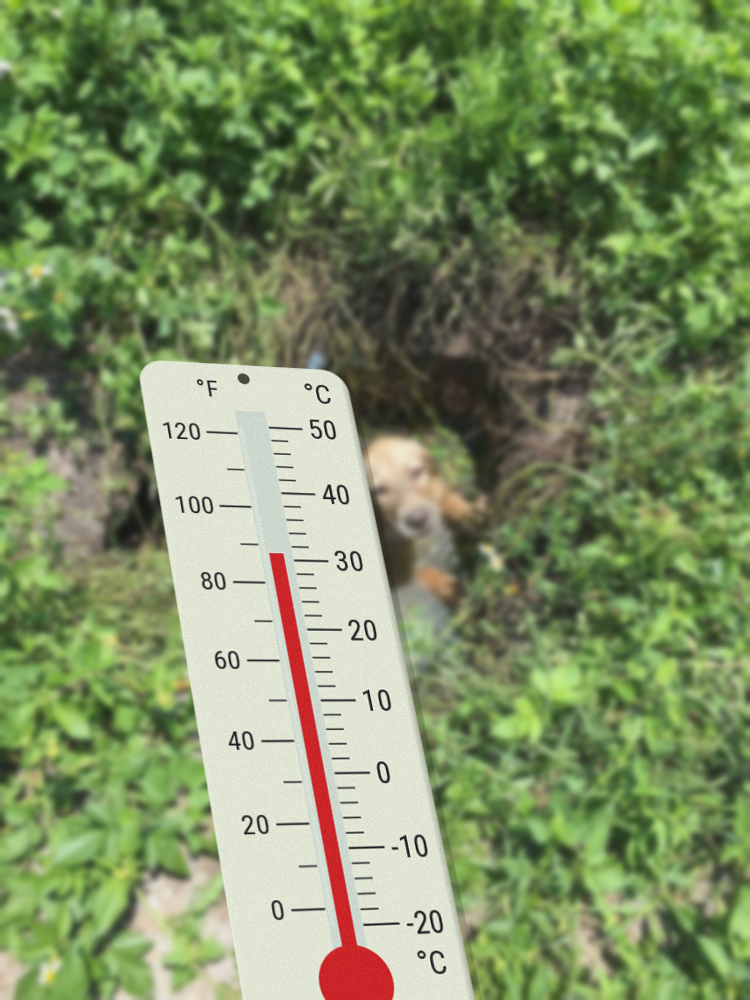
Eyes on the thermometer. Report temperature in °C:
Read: 31 °C
